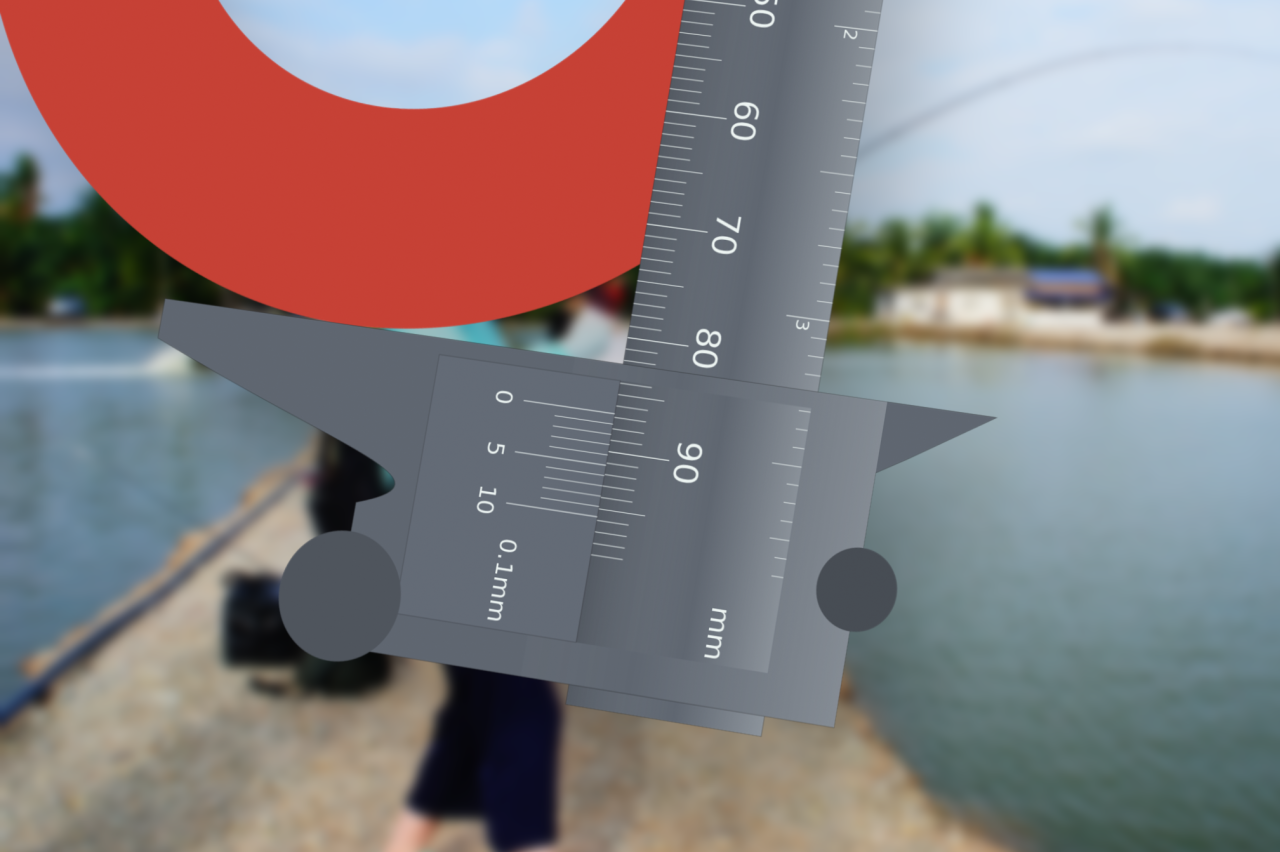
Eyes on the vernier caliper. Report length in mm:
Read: 86.7 mm
